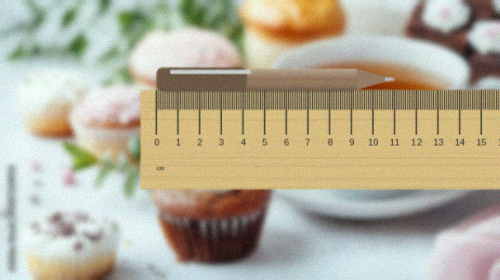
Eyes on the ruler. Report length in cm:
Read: 11 cm
